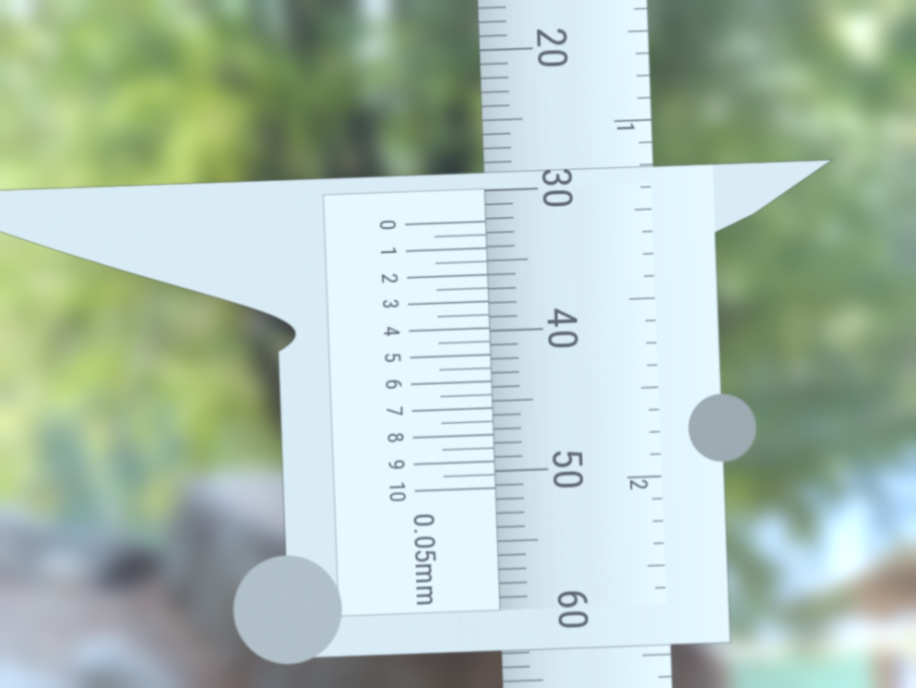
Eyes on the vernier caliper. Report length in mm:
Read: 32.2 mm
